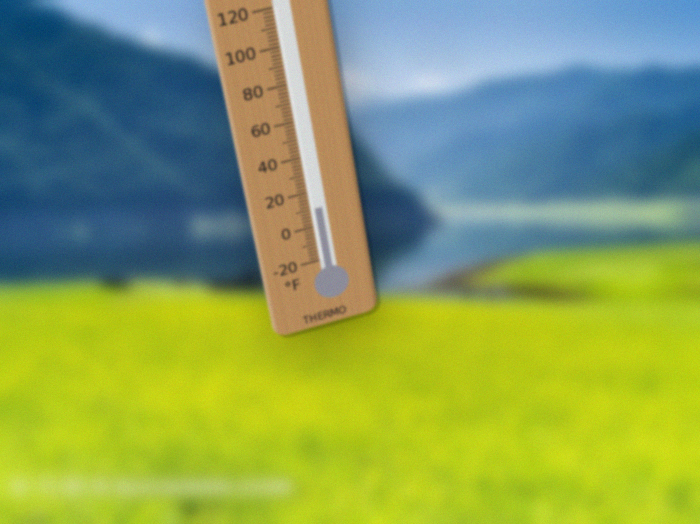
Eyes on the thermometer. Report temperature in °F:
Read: 10 °F
